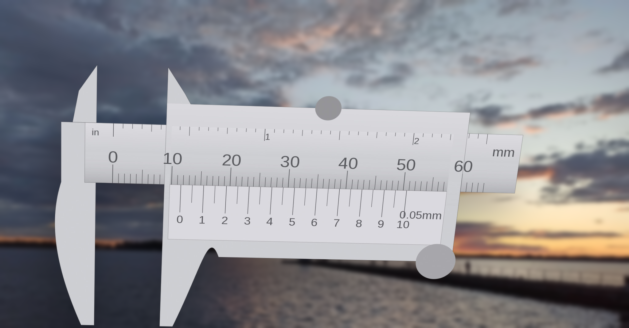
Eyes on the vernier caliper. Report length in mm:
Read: 11.6 mm
